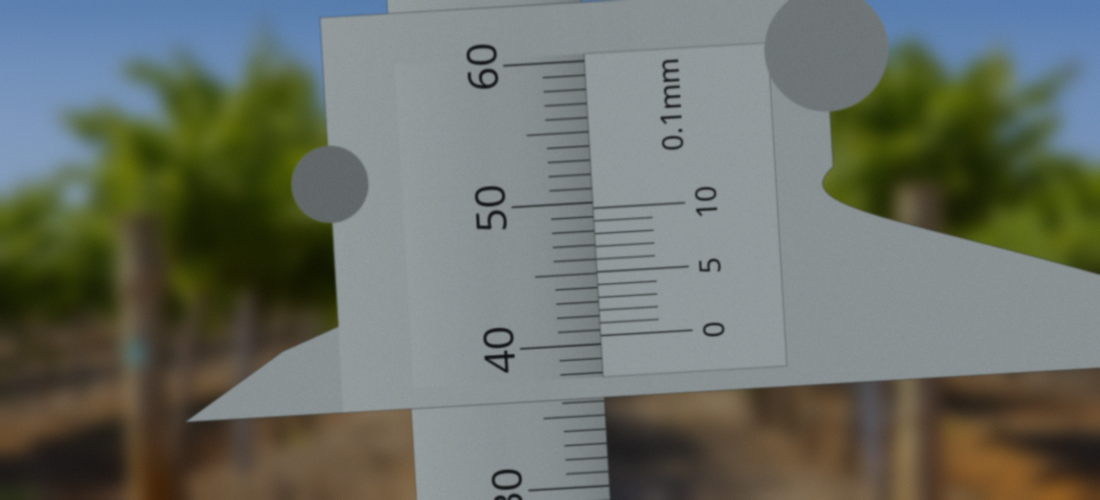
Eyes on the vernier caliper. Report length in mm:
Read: 40.6 mm
